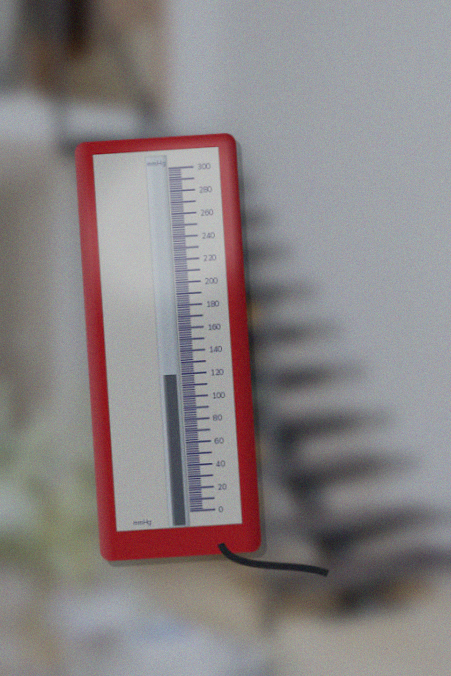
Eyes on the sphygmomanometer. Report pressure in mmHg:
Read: 120 mmHg
